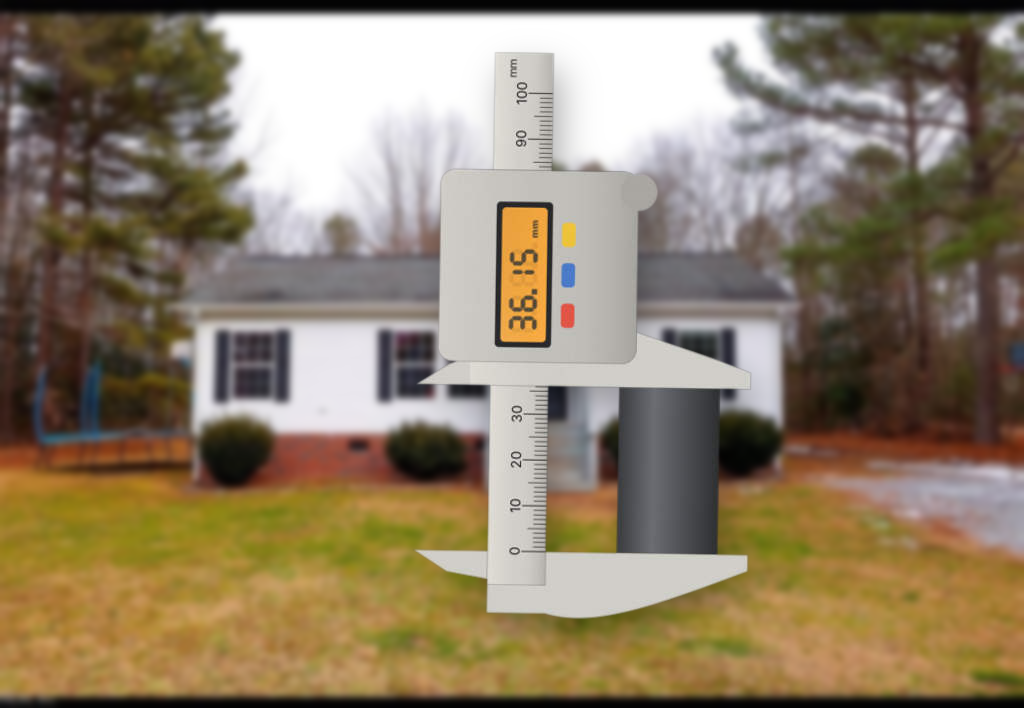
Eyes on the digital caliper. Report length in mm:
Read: 36.15 mm
